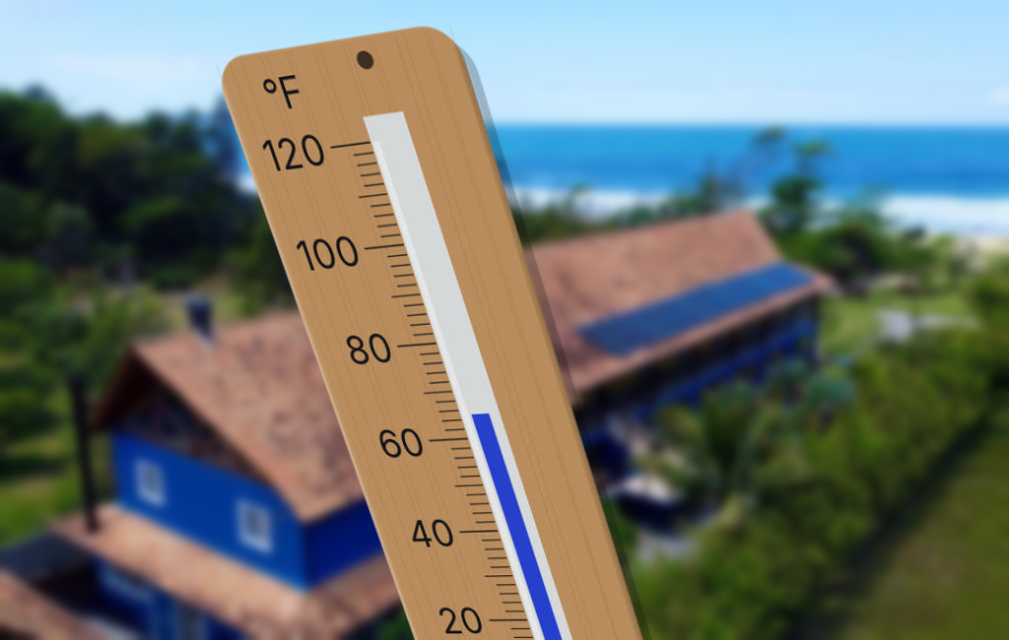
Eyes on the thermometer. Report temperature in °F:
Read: 65 °F
